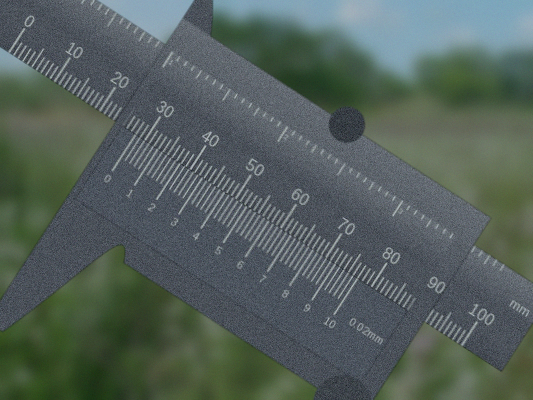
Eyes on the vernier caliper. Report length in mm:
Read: 28.0 mm
